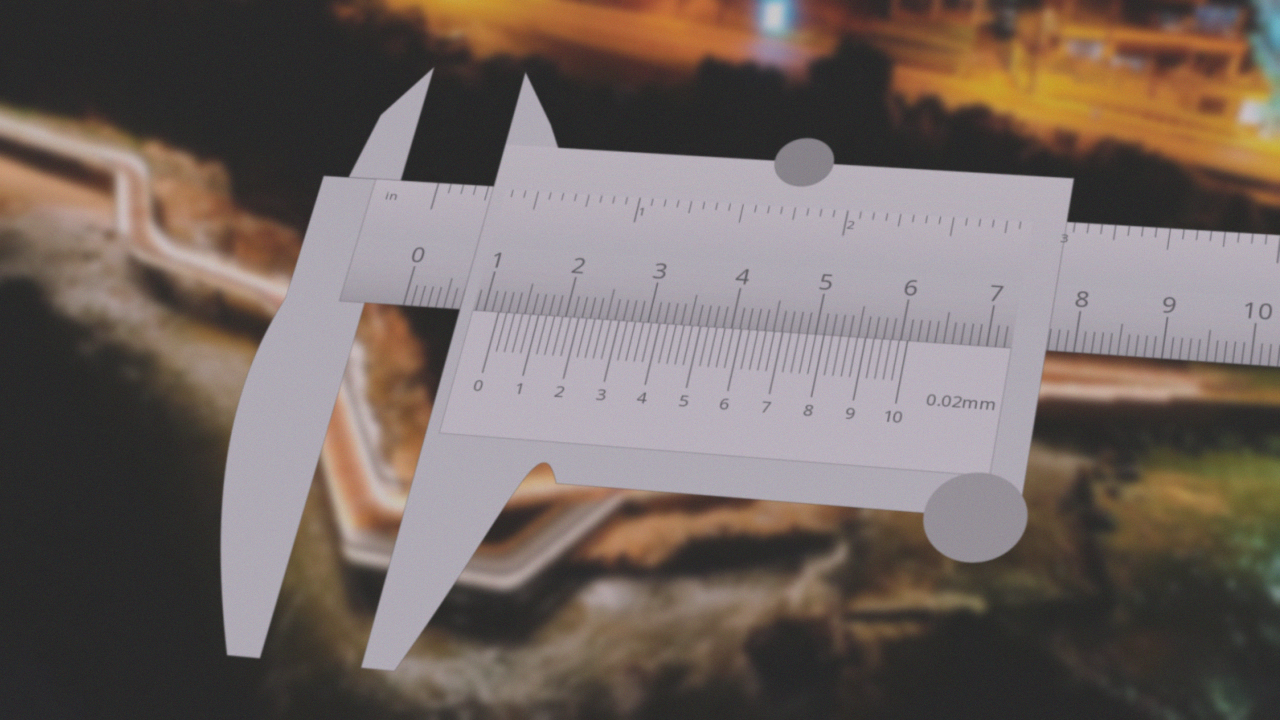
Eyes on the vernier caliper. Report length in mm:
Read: 11.8 mm
